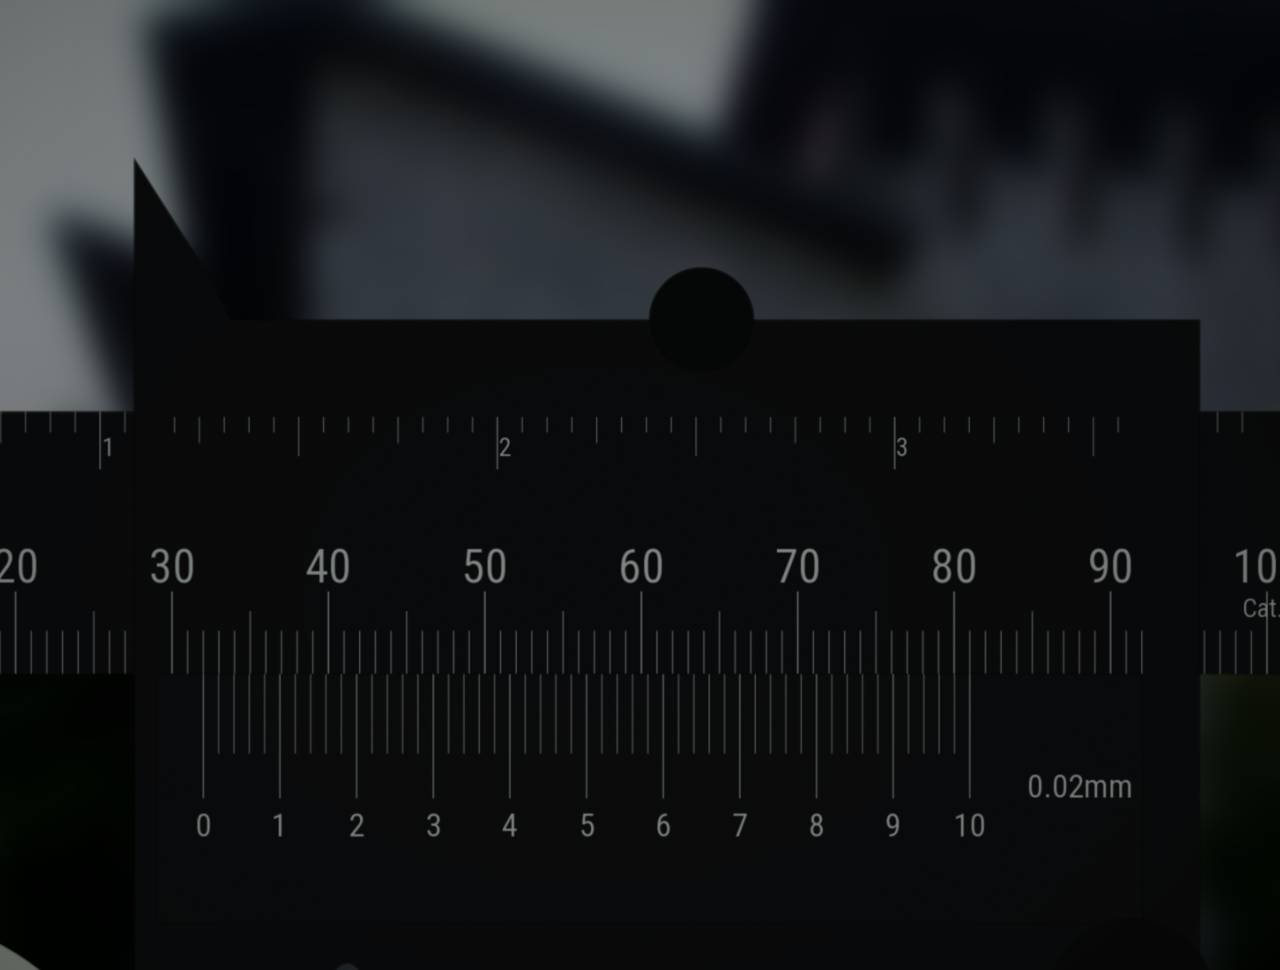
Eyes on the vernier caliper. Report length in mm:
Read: 32.0 mm
